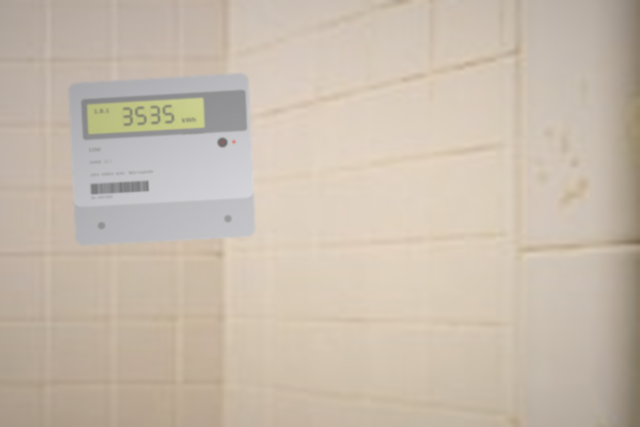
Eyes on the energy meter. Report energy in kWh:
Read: 3535 kWh
